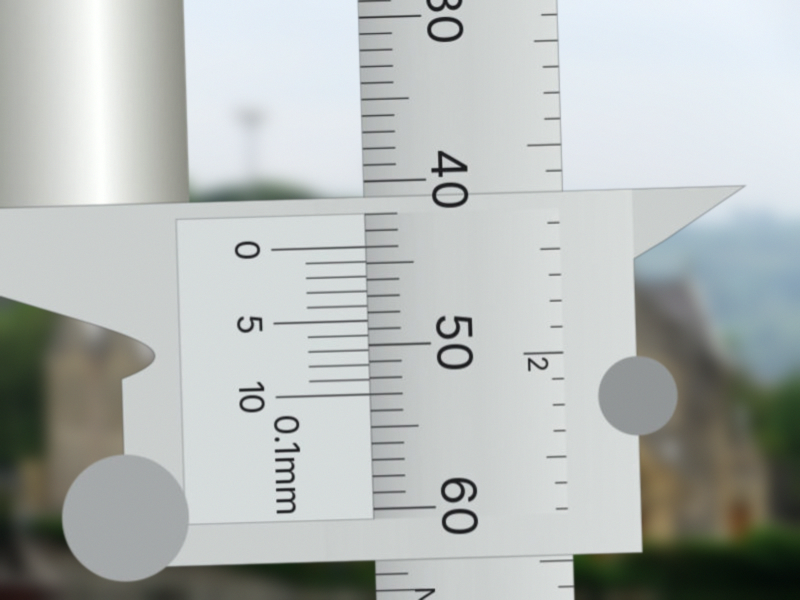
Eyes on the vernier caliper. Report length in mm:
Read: 44.0 mm
